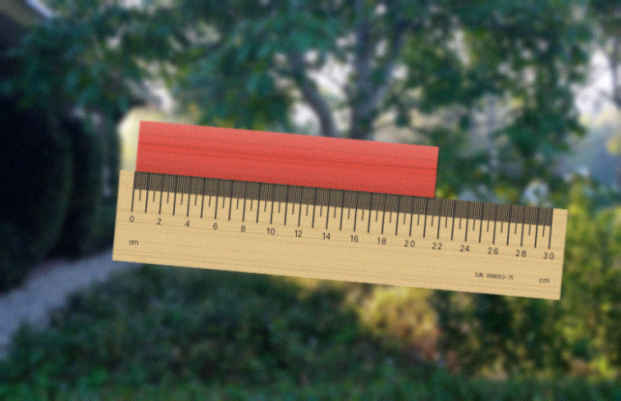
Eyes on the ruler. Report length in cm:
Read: 21.5 cm
